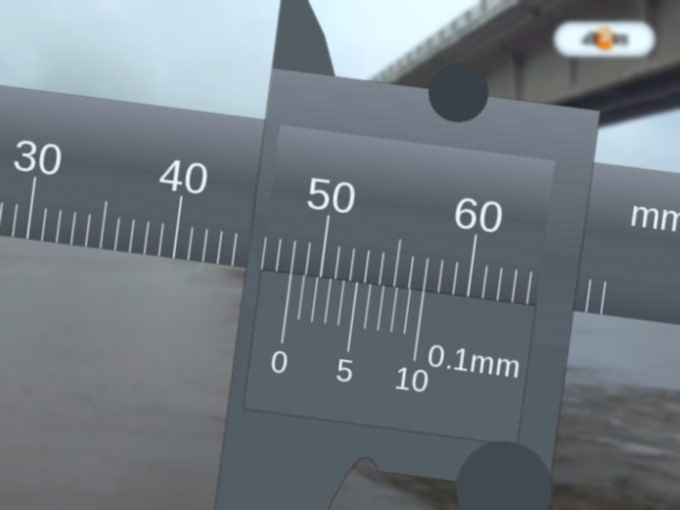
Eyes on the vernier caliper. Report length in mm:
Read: 48.0 mm
